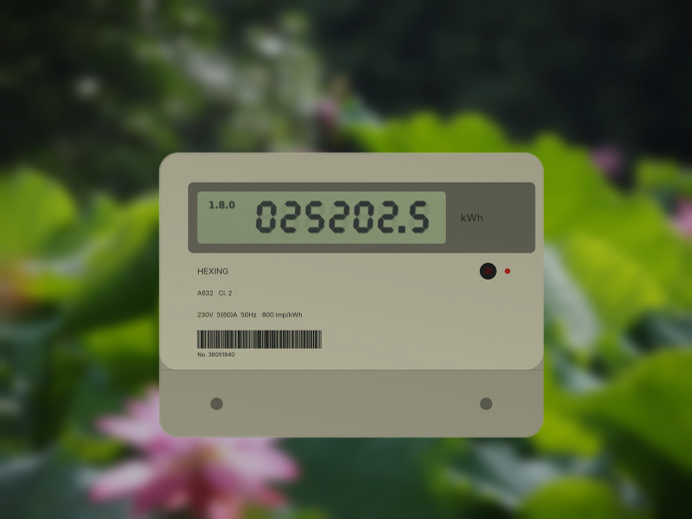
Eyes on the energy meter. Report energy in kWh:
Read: 25202.5 kWh
